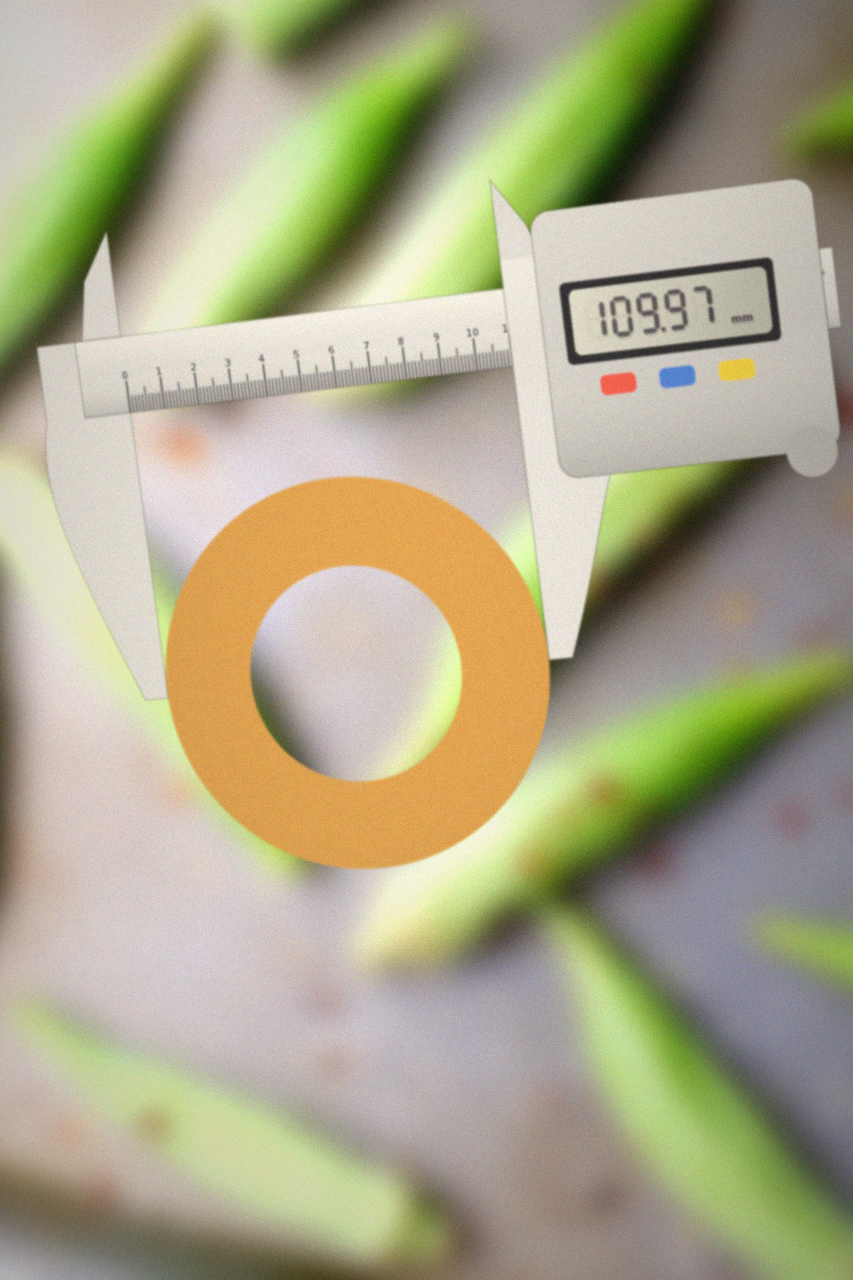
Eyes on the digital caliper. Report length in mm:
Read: 109.97 mm
